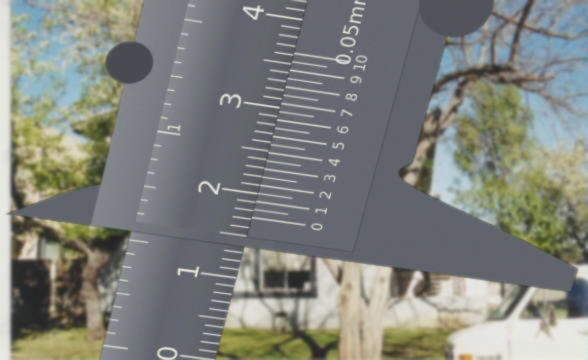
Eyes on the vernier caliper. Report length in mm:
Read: 17.2 mm
